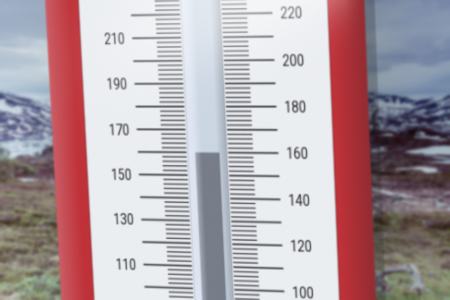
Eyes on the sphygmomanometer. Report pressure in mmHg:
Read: 160 mmHg
